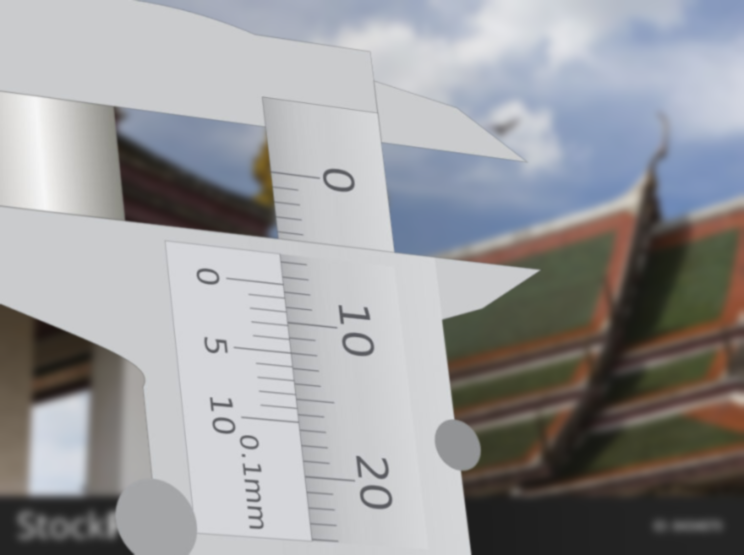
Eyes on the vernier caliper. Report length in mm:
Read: 7.5 mm
